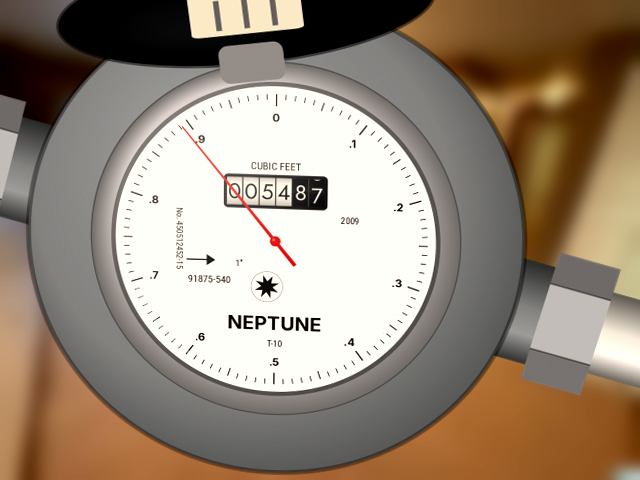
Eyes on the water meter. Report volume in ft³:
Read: 5486.89 ft³
